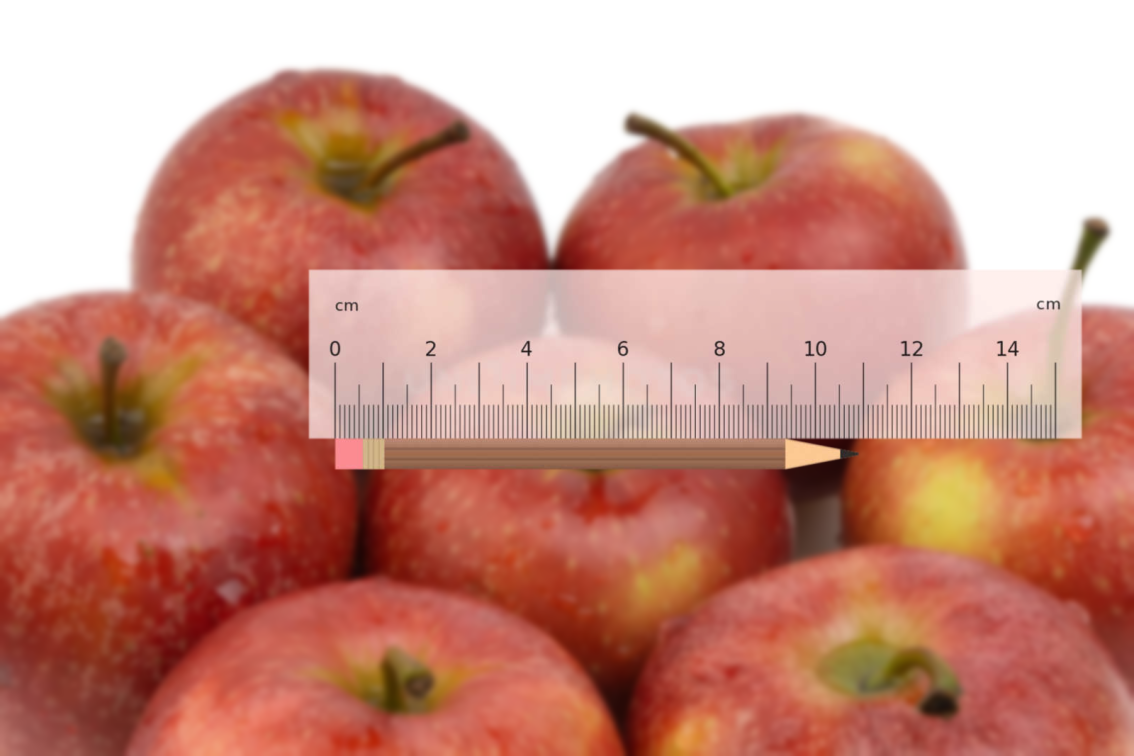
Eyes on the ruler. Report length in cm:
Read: 10.9 cm
